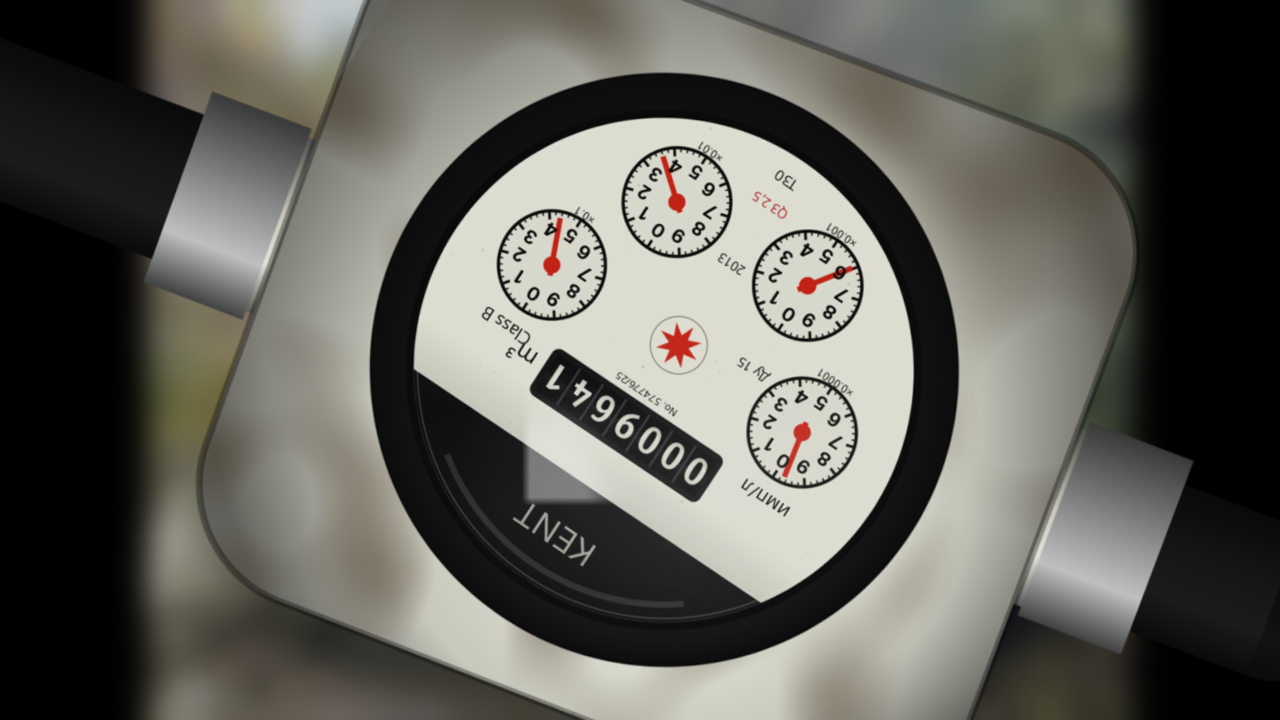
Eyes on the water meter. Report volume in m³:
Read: 9641.4359 m³
